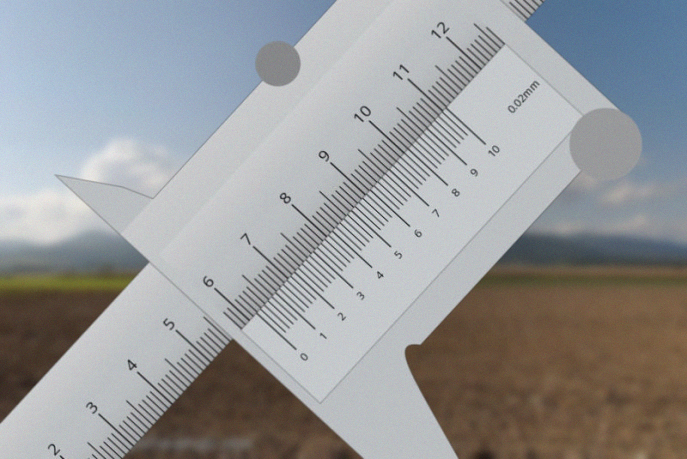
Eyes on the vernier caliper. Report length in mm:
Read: 61.8 mm
